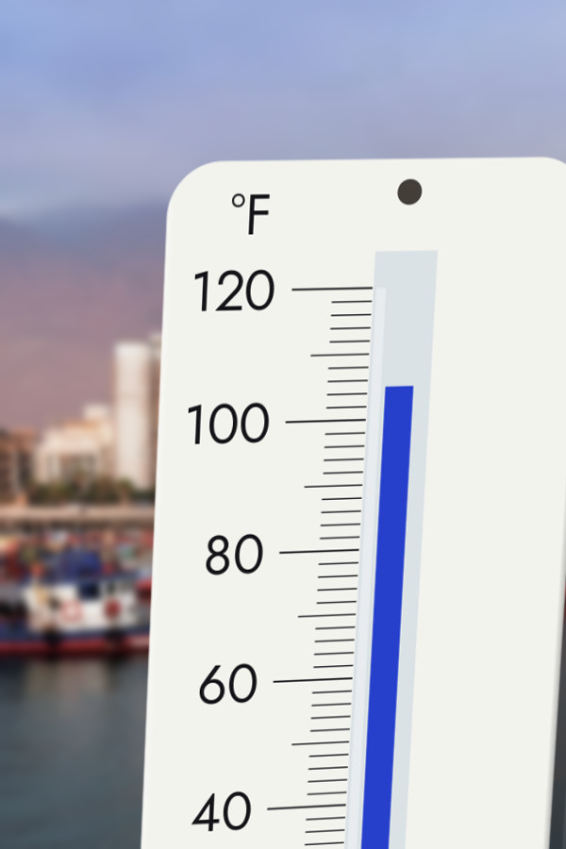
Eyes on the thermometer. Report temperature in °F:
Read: 105 °F
